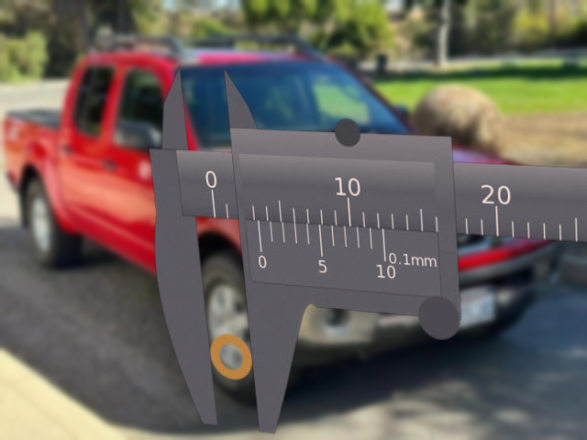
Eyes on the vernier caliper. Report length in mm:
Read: 3.3 mm
